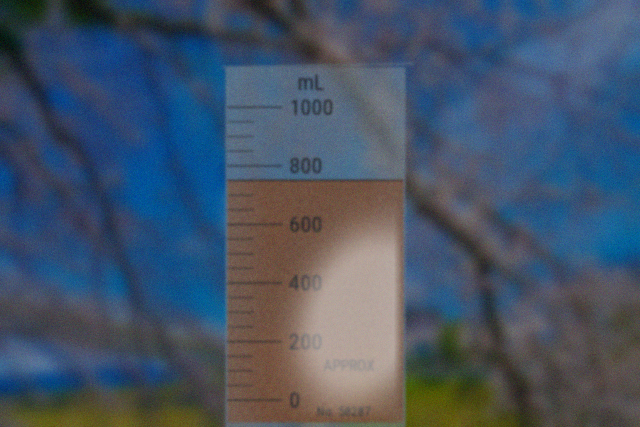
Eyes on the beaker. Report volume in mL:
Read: 750 mL
